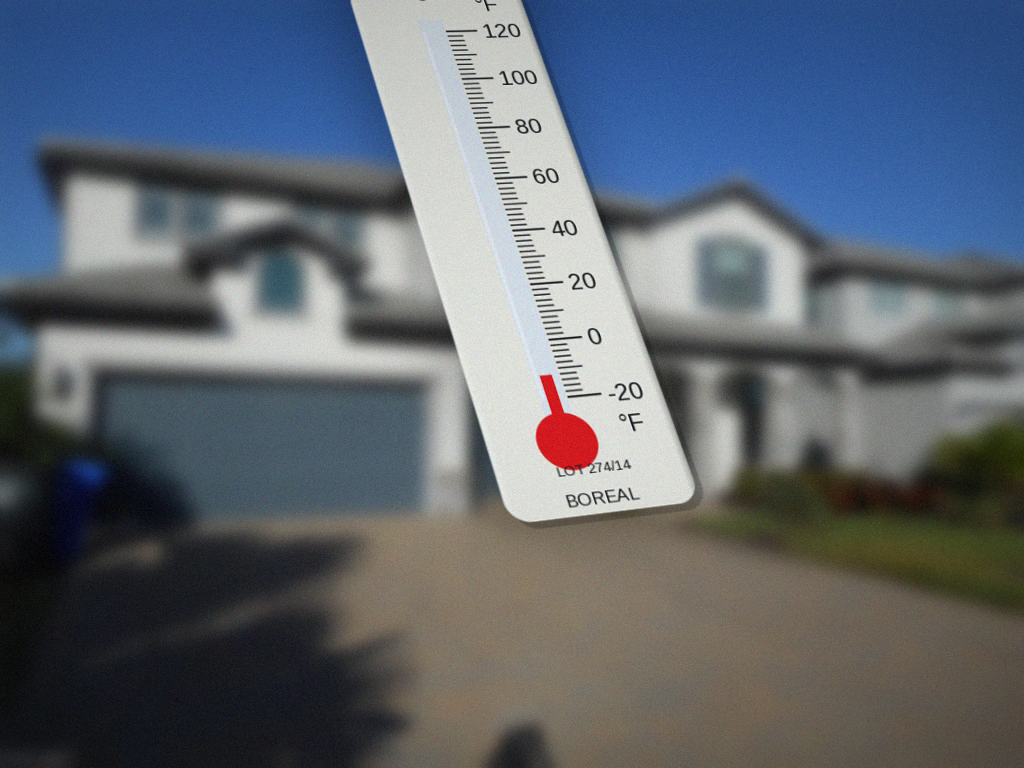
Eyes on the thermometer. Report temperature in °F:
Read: -12 °F
